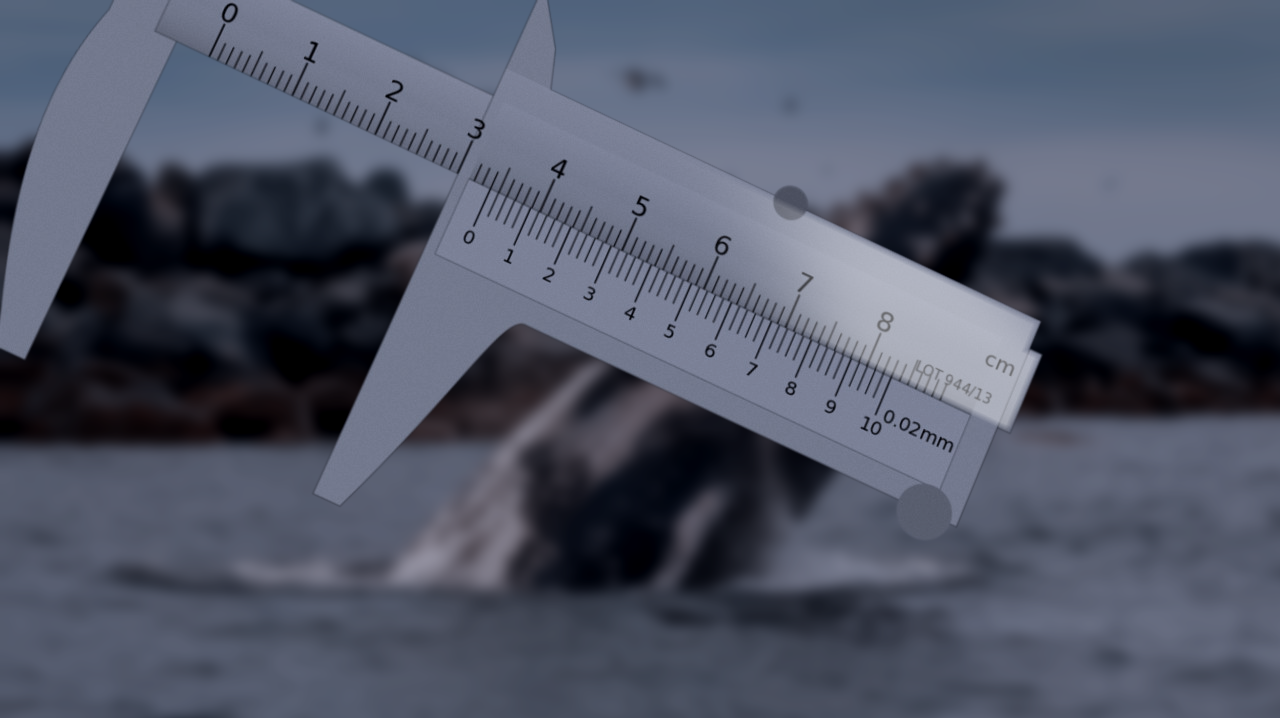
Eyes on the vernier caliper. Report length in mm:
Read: 34.0 mm
